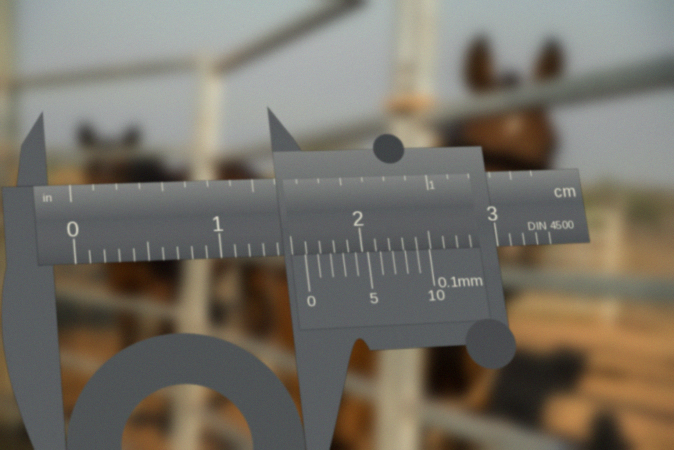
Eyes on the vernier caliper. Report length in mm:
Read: 15.9 mm
